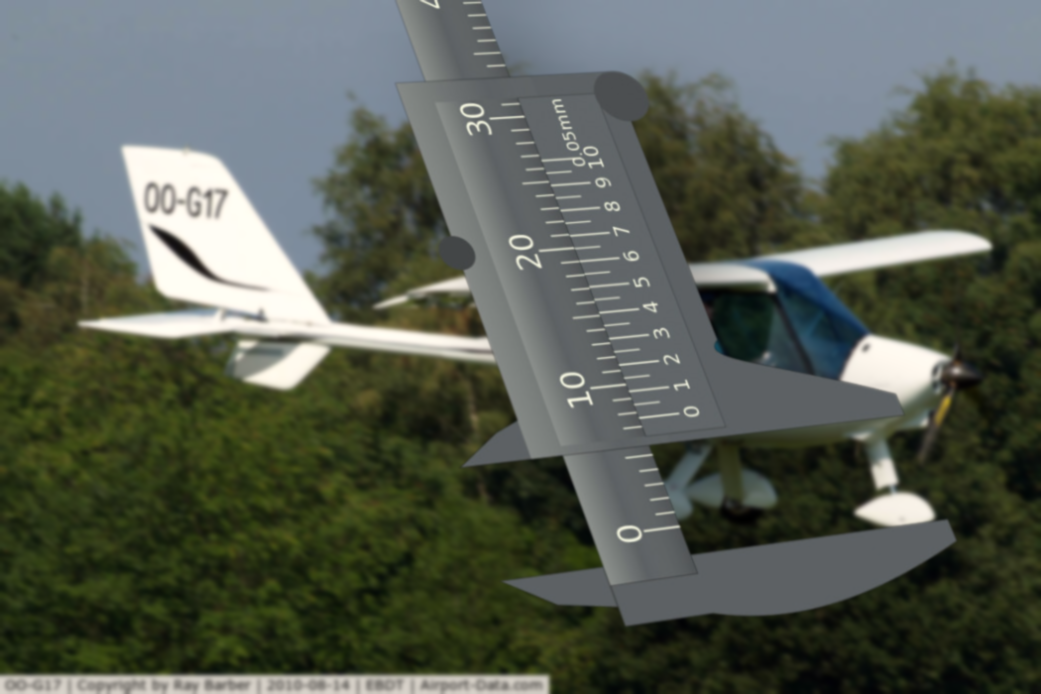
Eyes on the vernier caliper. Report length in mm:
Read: 7.6 mm
